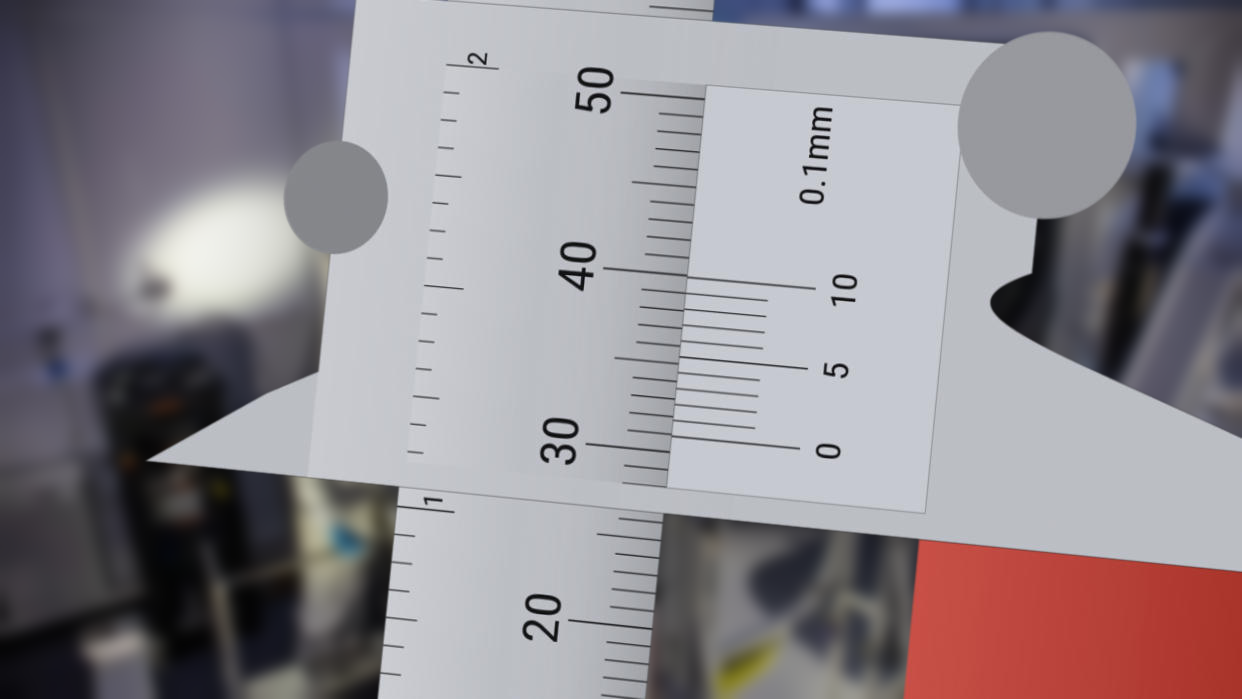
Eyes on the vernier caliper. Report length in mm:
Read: 30.9 mm
